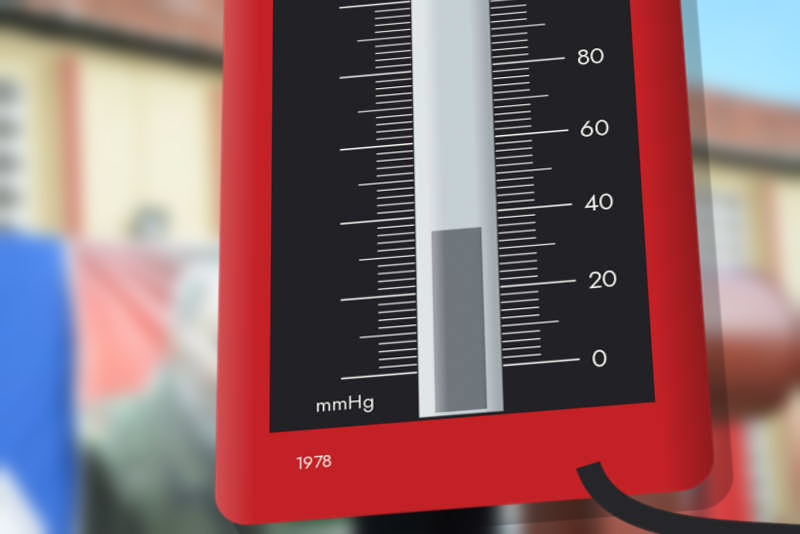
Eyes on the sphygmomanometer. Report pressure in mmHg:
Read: 36 mmHg
